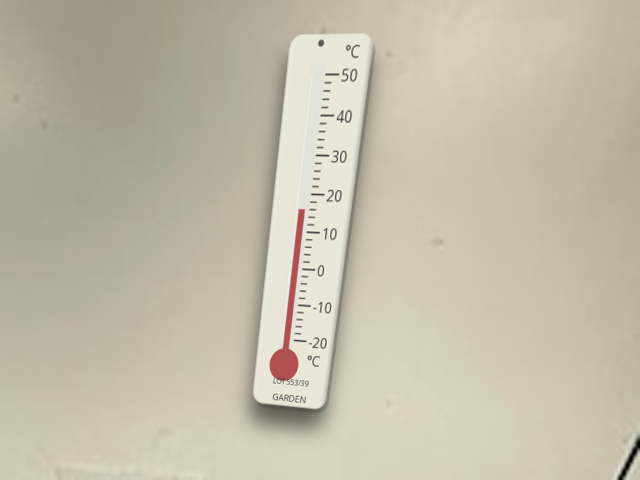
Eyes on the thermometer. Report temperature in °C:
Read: 16 °C
